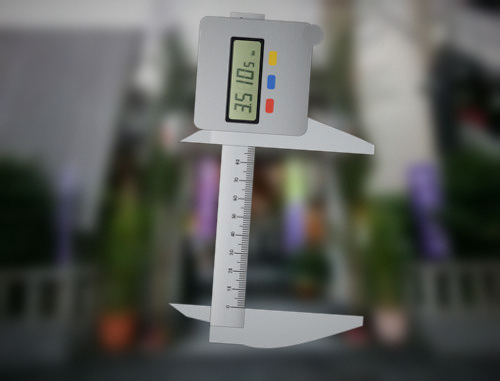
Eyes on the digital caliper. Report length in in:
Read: 3.5105 in
